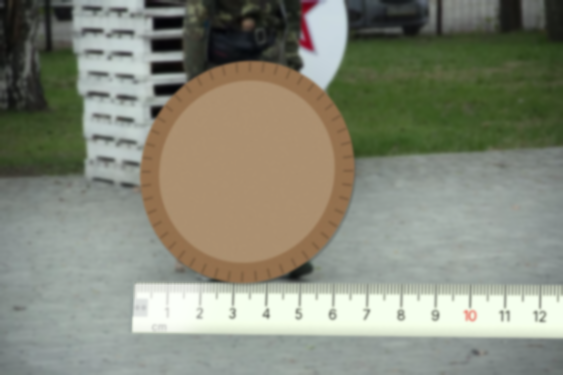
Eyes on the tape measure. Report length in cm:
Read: 6.5 cm
